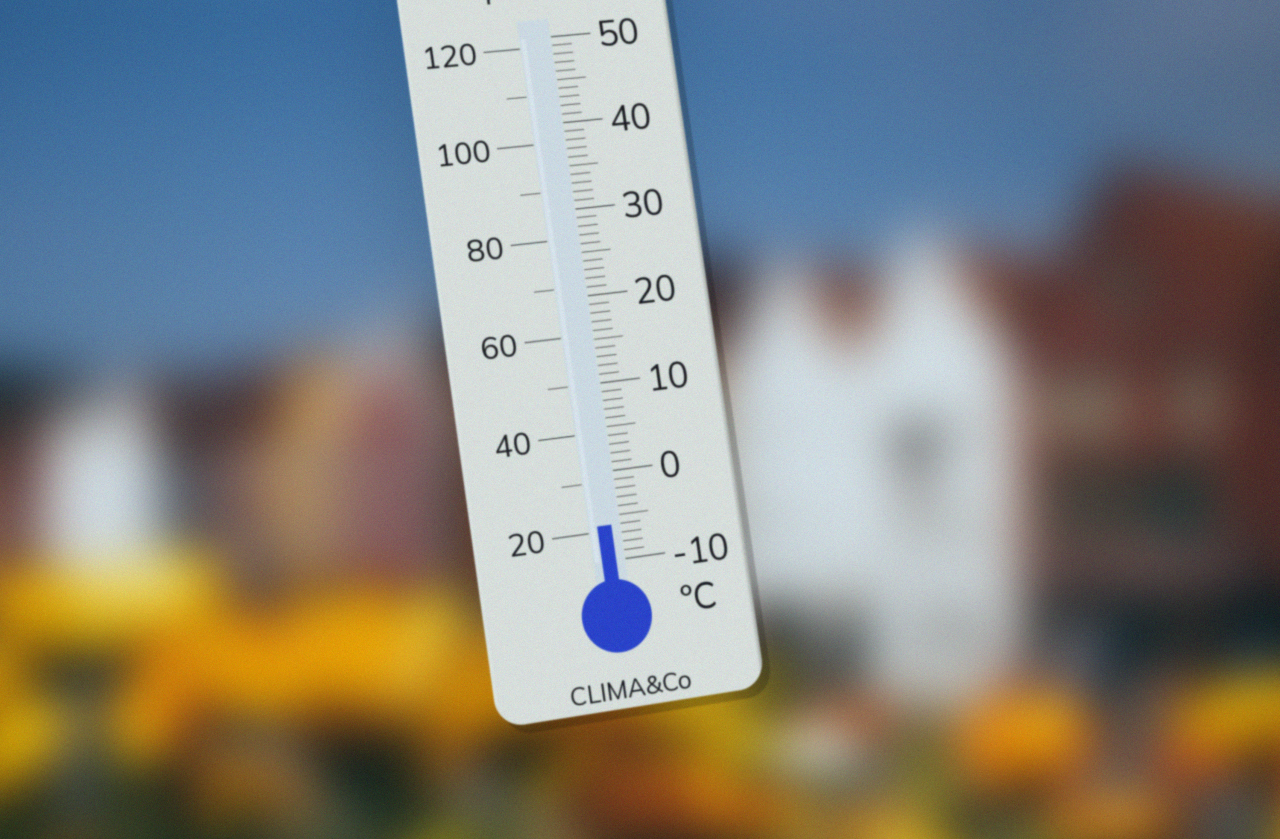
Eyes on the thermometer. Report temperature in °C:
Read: -6 °C
